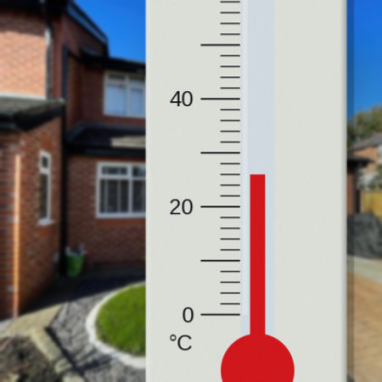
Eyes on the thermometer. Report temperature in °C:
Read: 26 °C
